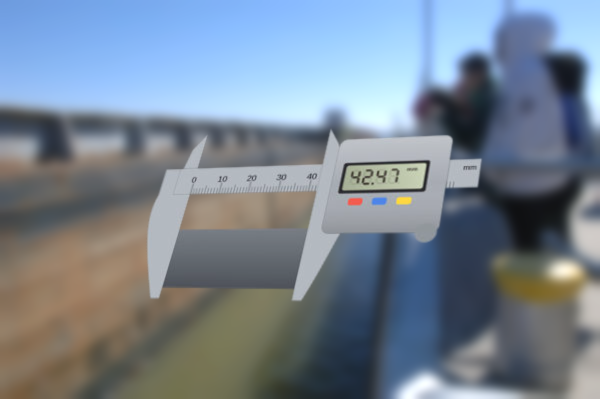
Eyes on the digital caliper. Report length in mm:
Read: 42.47 mm
